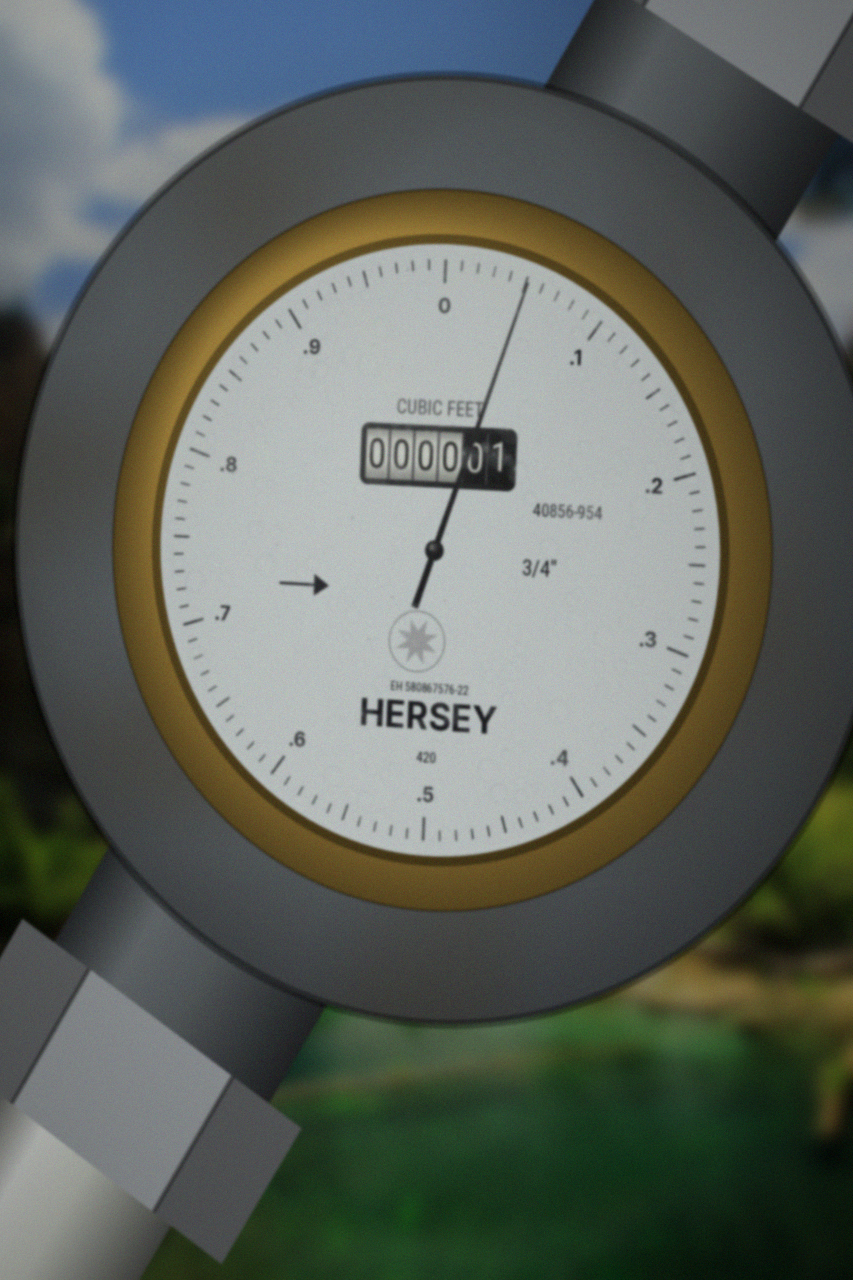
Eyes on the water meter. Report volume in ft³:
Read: 1.05 ft³
